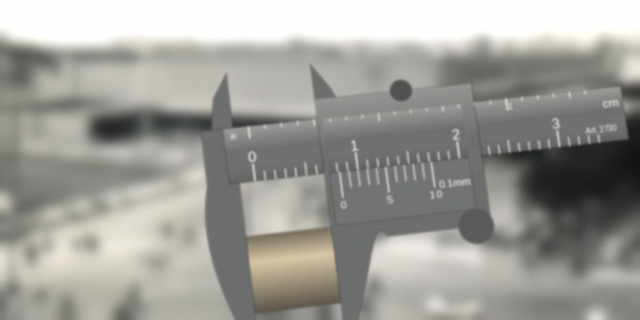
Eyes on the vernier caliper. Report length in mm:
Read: 8.2 mm
